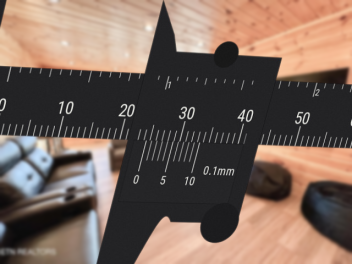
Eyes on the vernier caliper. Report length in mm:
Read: 24.4 mm
